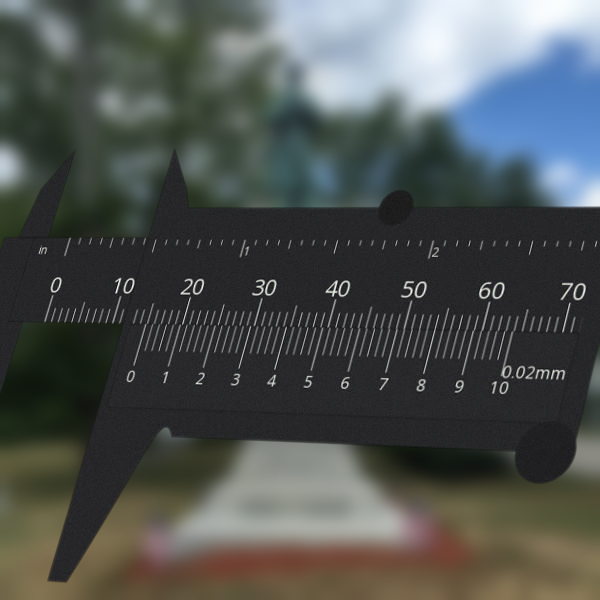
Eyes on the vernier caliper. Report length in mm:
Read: 14.8 mm
